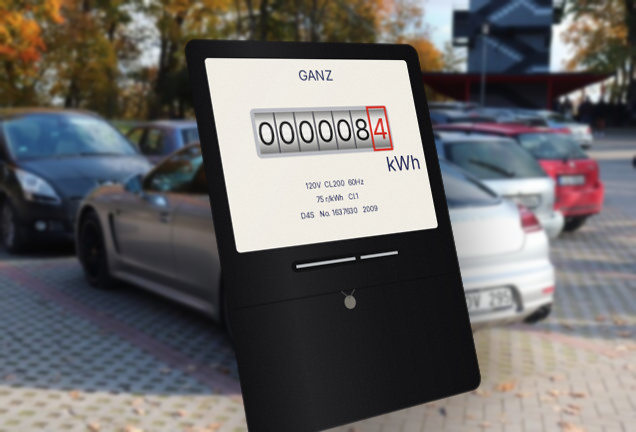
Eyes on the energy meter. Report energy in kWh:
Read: 8.4 kWh
